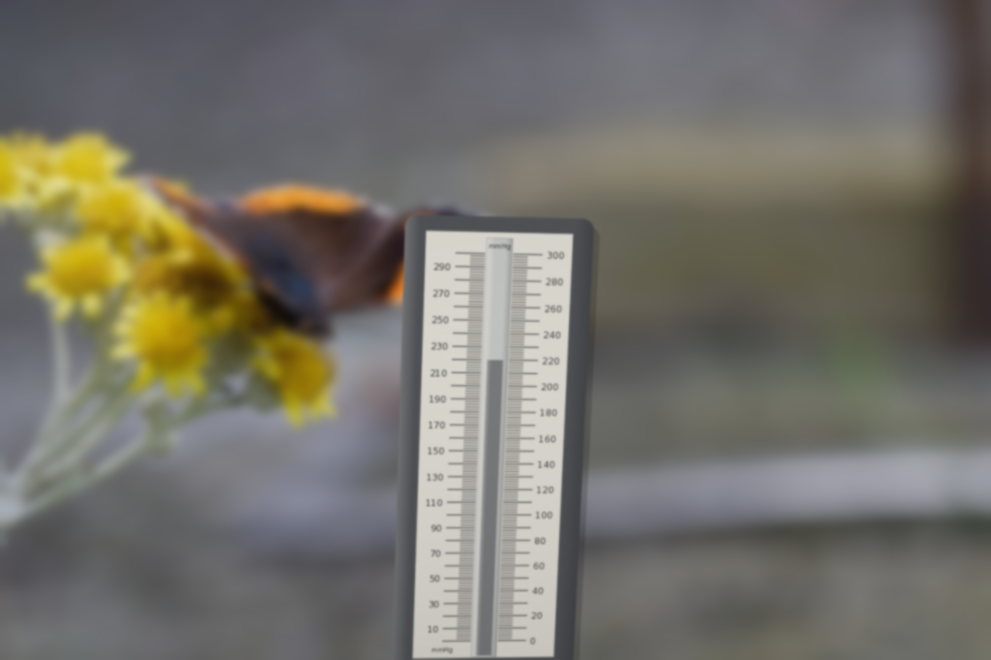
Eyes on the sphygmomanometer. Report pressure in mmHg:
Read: 220 mmHg
